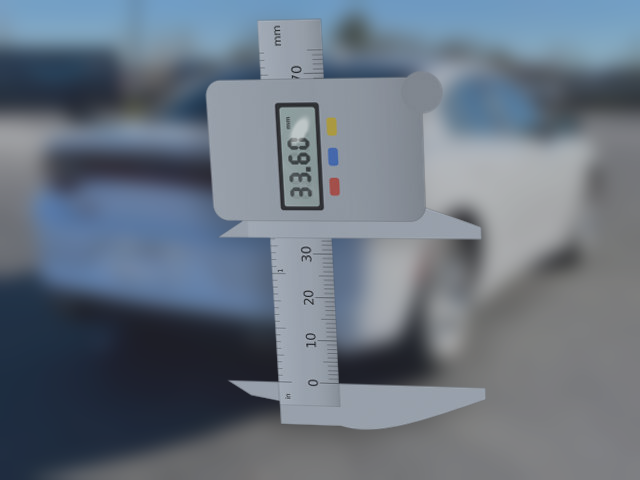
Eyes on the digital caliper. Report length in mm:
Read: 33.60 mm
